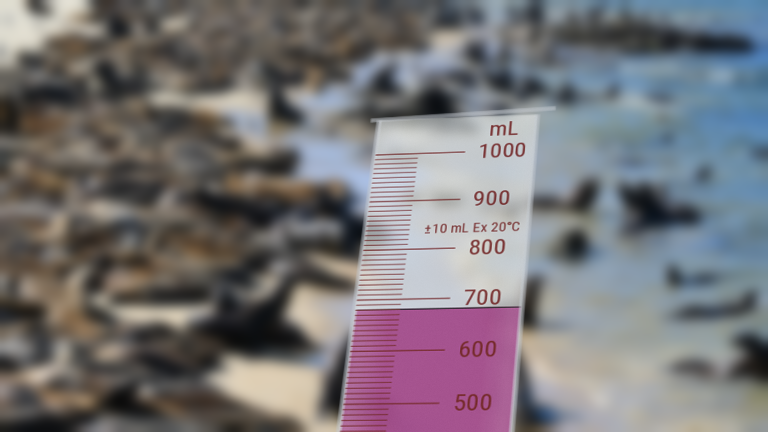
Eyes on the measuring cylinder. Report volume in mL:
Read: 680 mL
